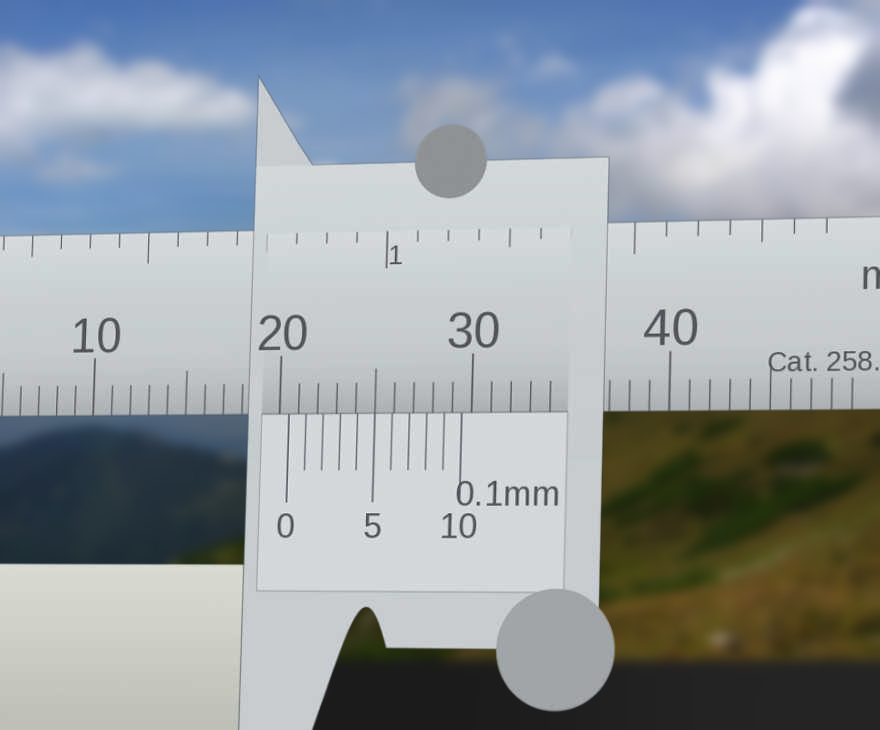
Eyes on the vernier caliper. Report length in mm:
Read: 20.5 mm
